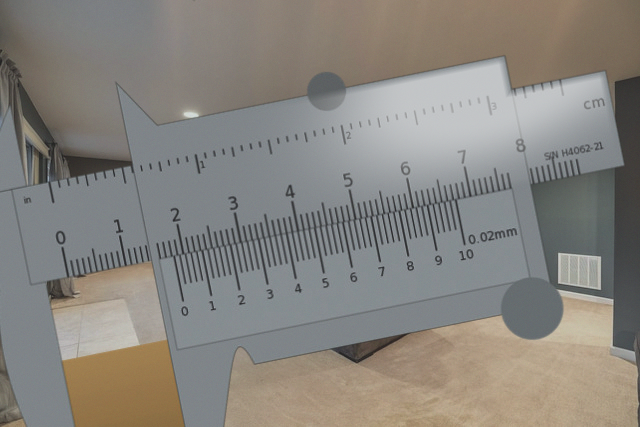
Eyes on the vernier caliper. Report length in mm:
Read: 18.4 mm
